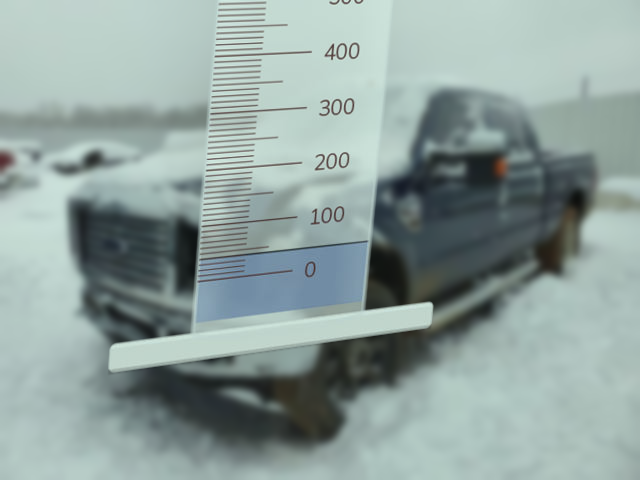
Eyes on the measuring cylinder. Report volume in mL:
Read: 40 mL
